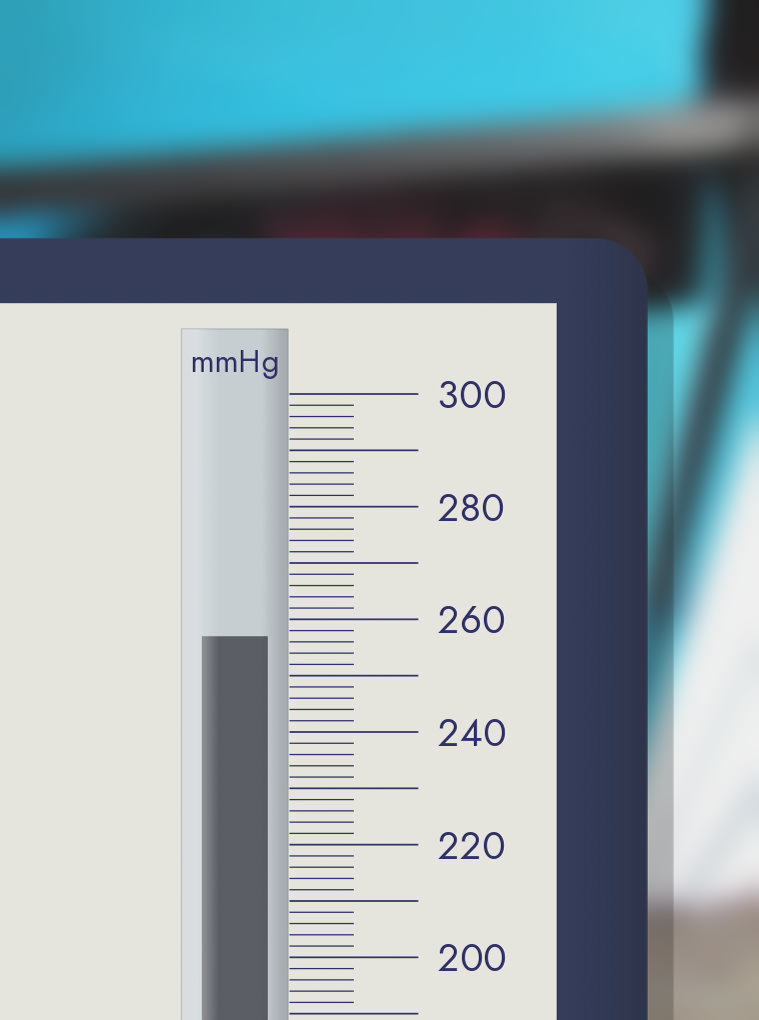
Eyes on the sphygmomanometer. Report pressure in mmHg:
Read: 257 mmHg
